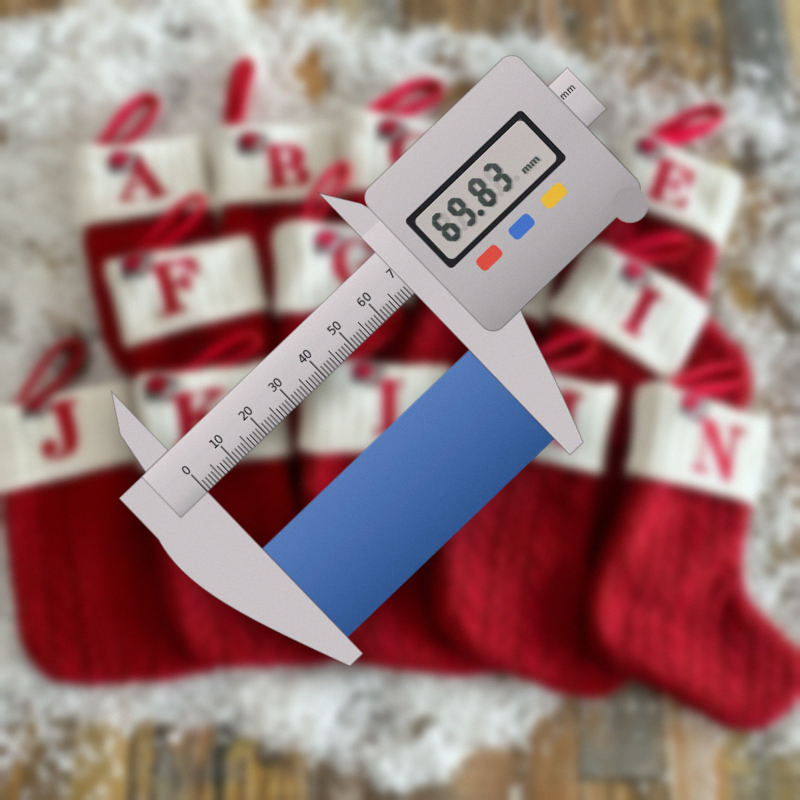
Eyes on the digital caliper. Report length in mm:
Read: 69.83 mm
